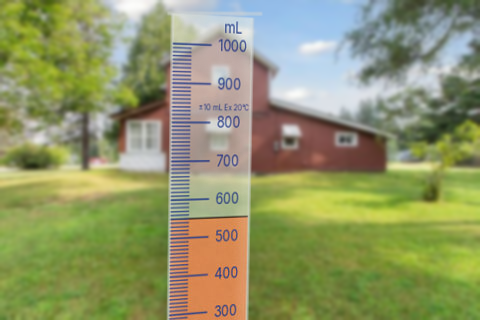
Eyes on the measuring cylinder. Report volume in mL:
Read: 550 mL
